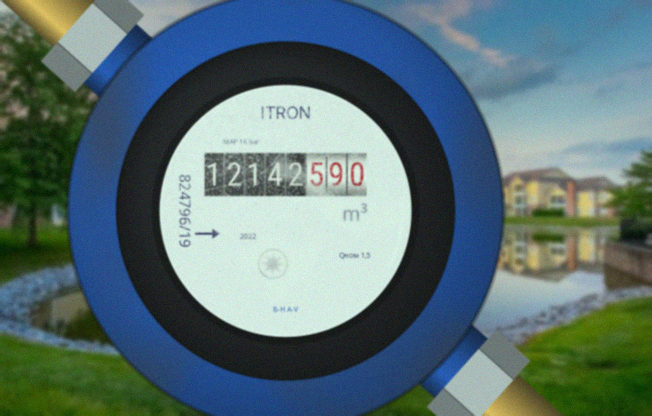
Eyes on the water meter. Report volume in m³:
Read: 12142.590 m³
